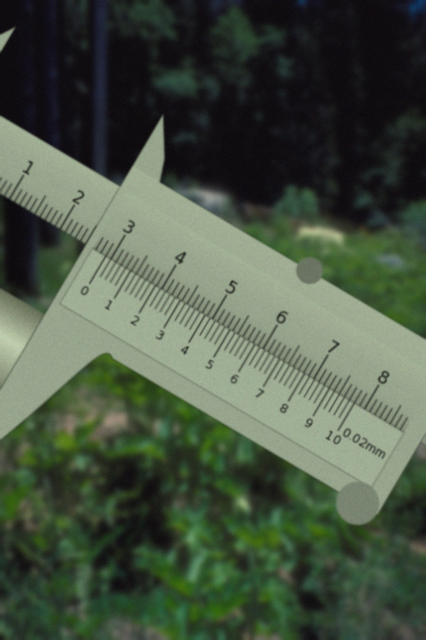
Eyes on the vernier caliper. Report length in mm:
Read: 29.0 mm
